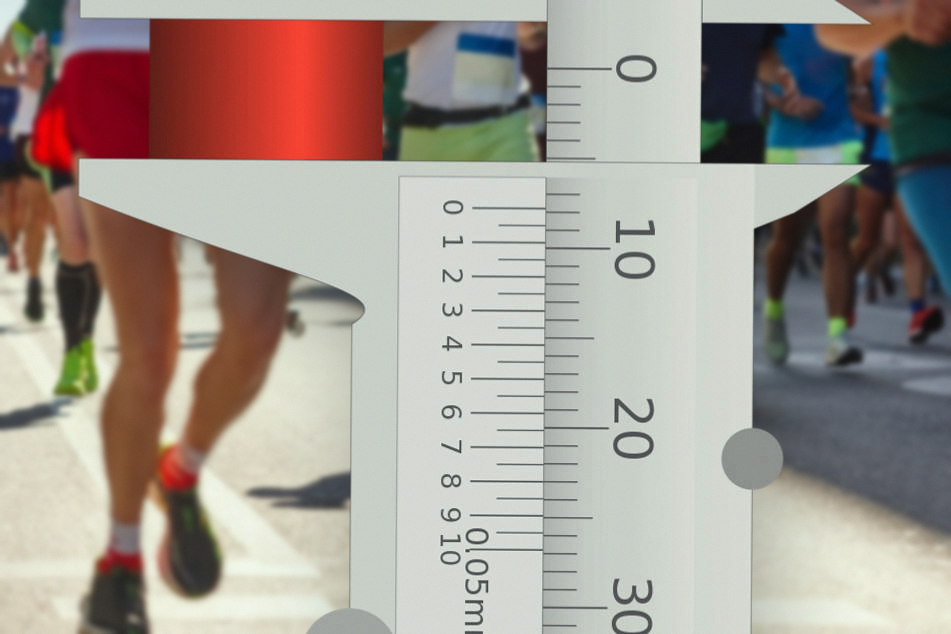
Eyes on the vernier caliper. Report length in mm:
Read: 7.8 mm
